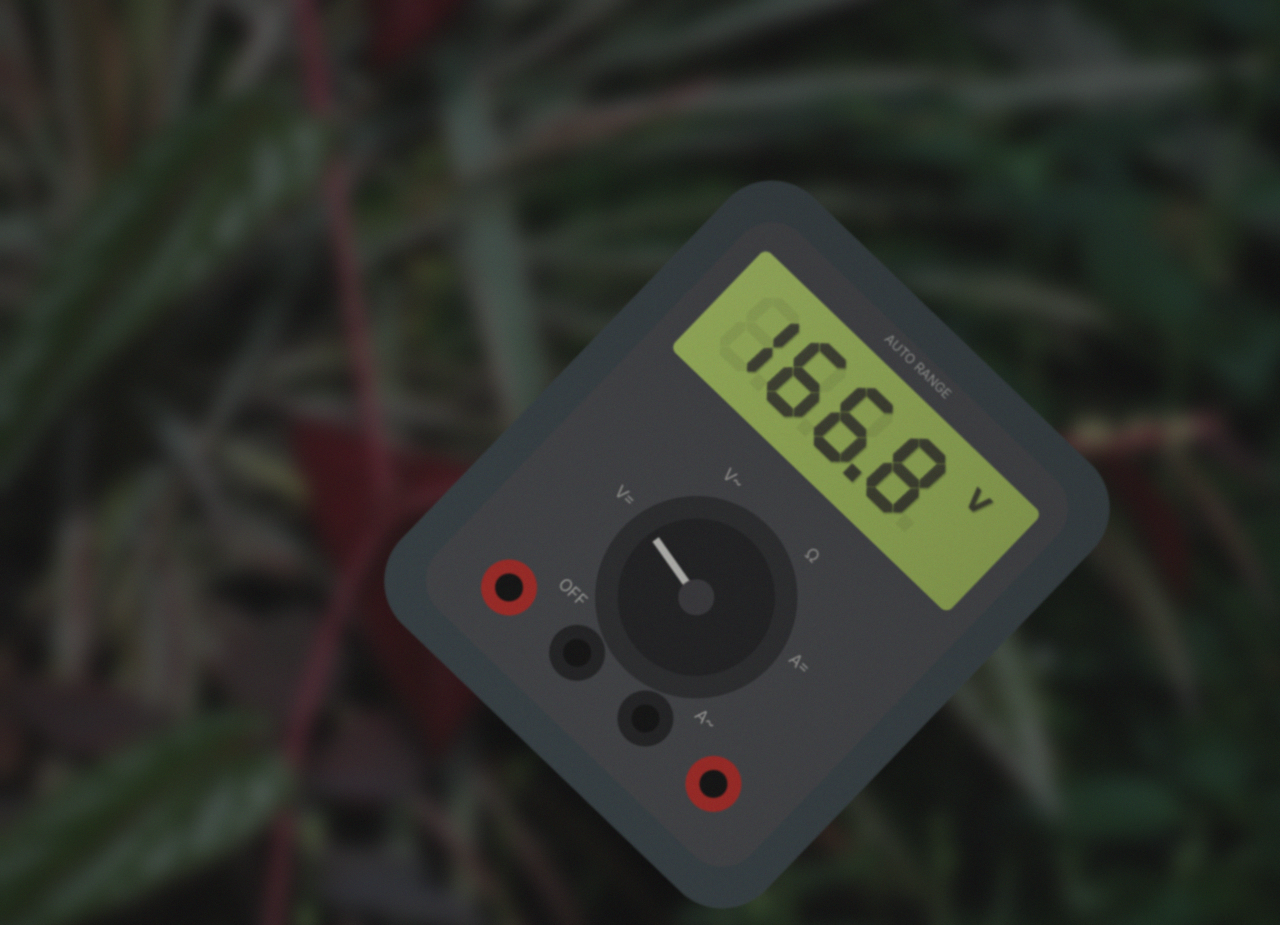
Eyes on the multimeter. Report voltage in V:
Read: 166.8 V
